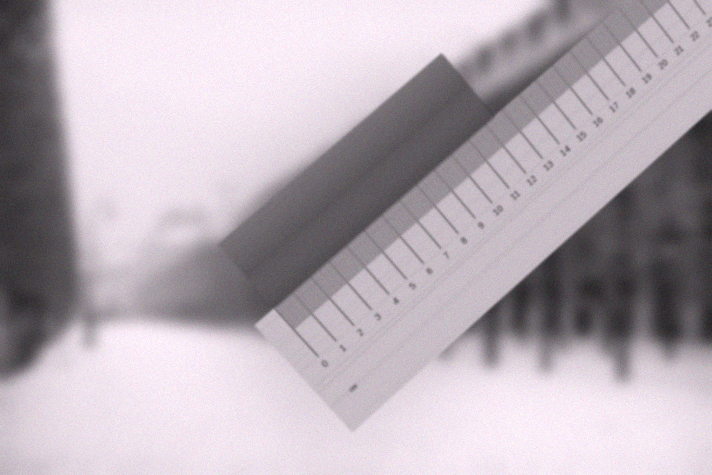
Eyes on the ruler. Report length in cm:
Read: 12.5 cm
